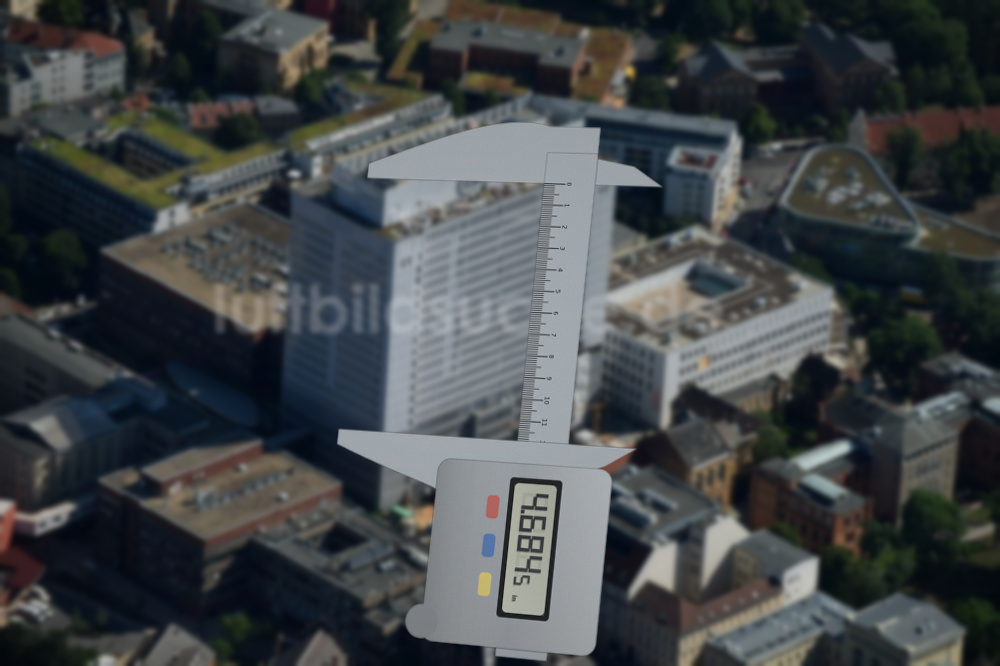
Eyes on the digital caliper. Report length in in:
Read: 4.6845 in
